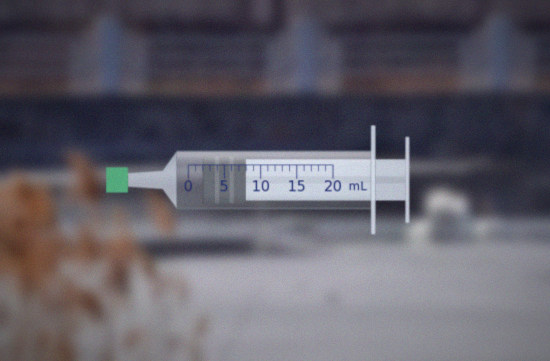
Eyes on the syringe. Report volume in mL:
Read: 2 mL
